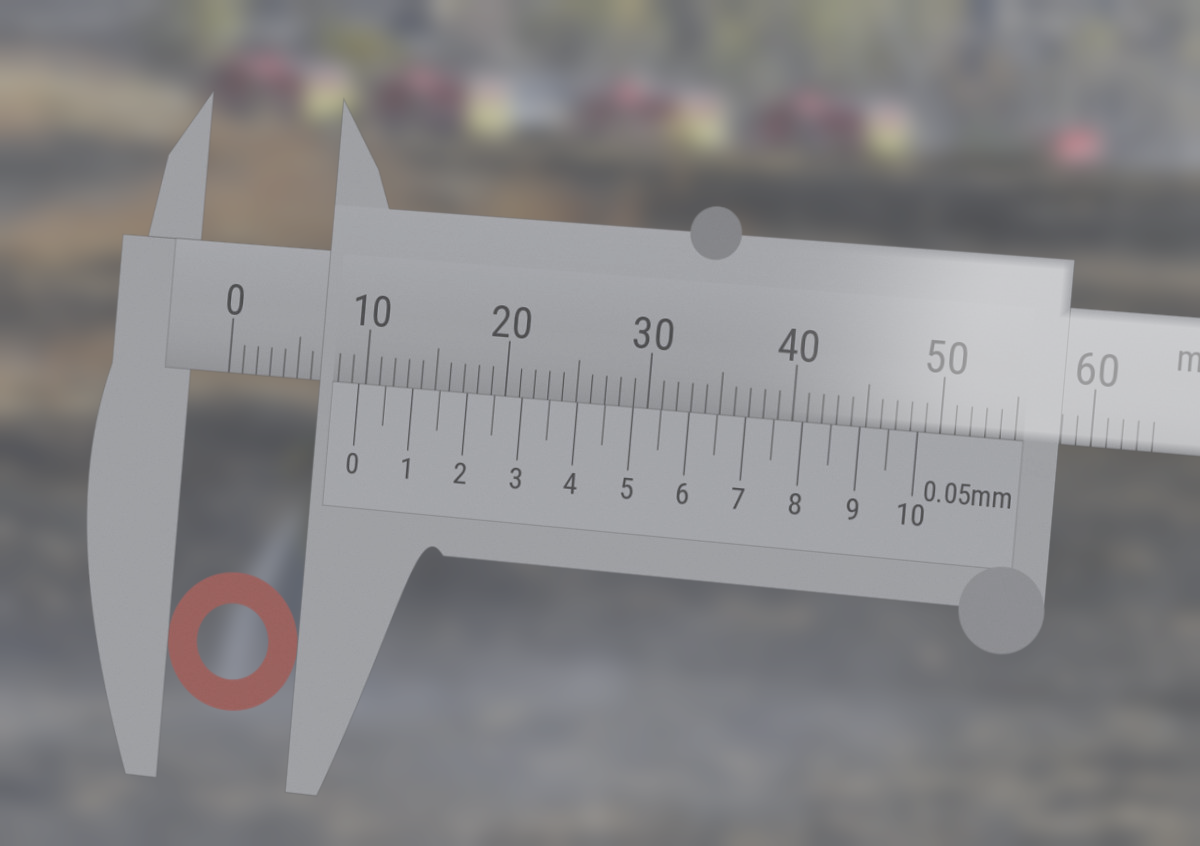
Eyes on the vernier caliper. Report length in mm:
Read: 9.5 mm
